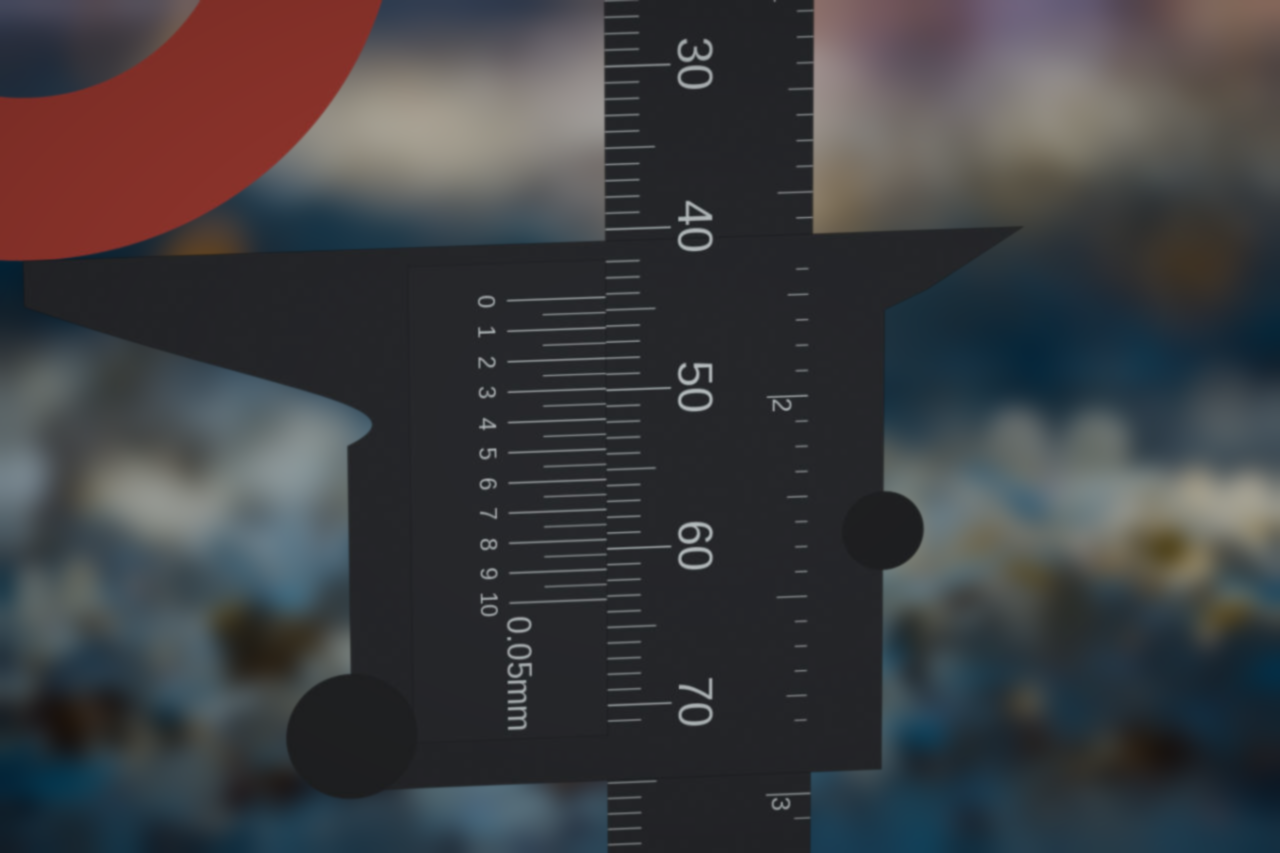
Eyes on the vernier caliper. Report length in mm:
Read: 44.2 mm
